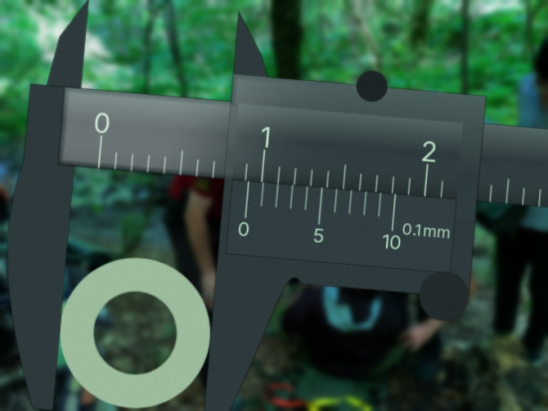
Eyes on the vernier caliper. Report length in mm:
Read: 9.2 mm
